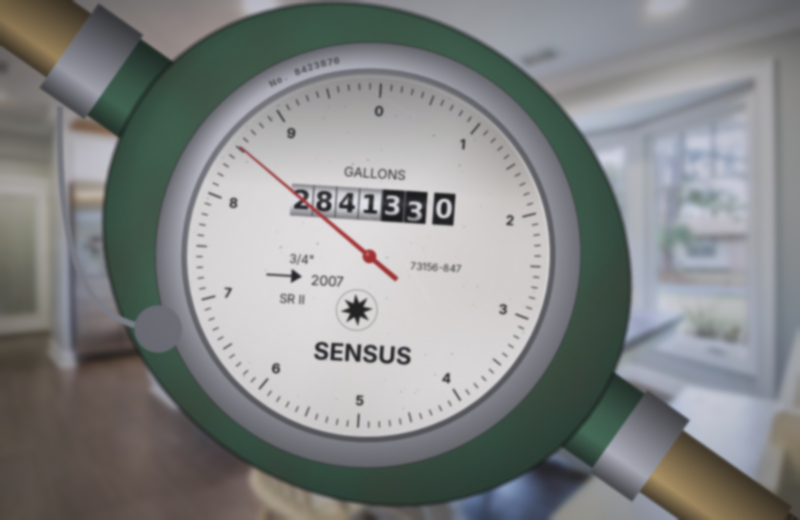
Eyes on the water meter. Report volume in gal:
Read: 2841328.5 gal
